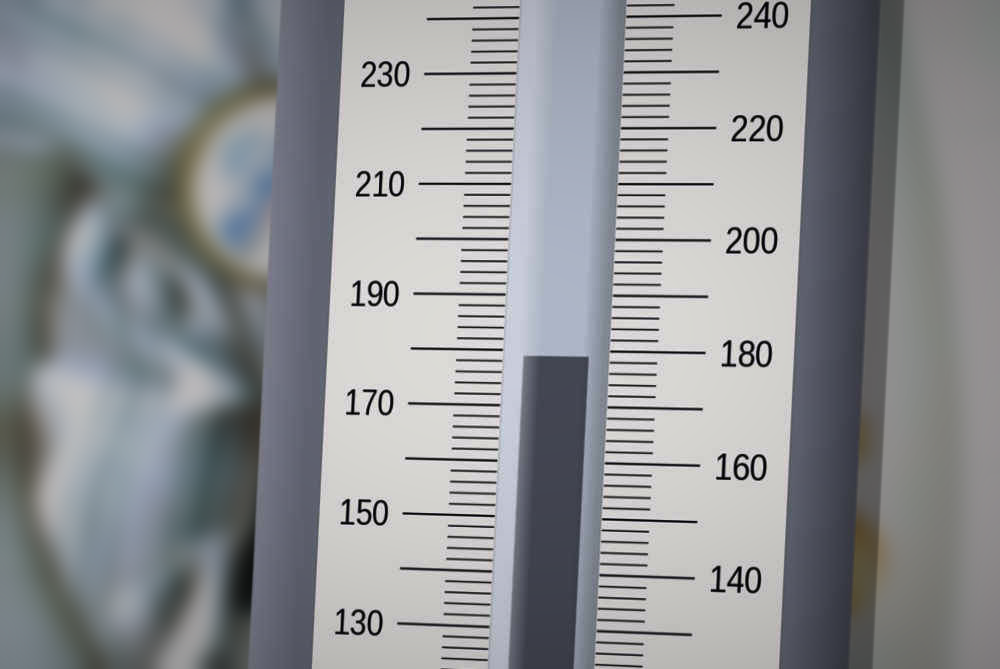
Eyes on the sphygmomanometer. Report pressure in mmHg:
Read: 179 mmHg
